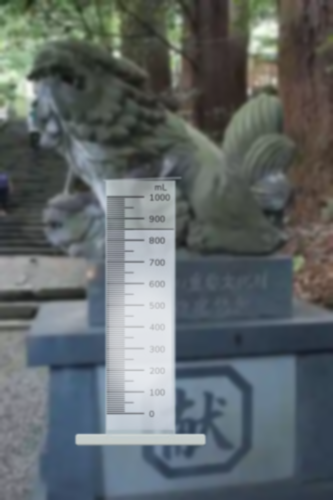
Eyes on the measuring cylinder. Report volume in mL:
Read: 850 mL
